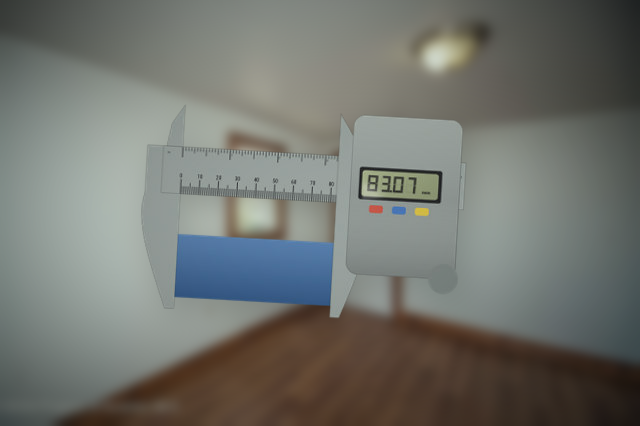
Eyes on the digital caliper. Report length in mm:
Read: 83.07 mm
